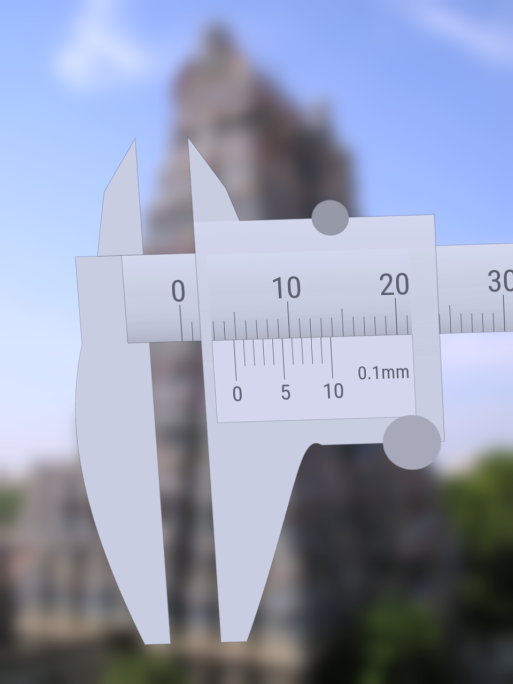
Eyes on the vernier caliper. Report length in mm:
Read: 4.8 mm
